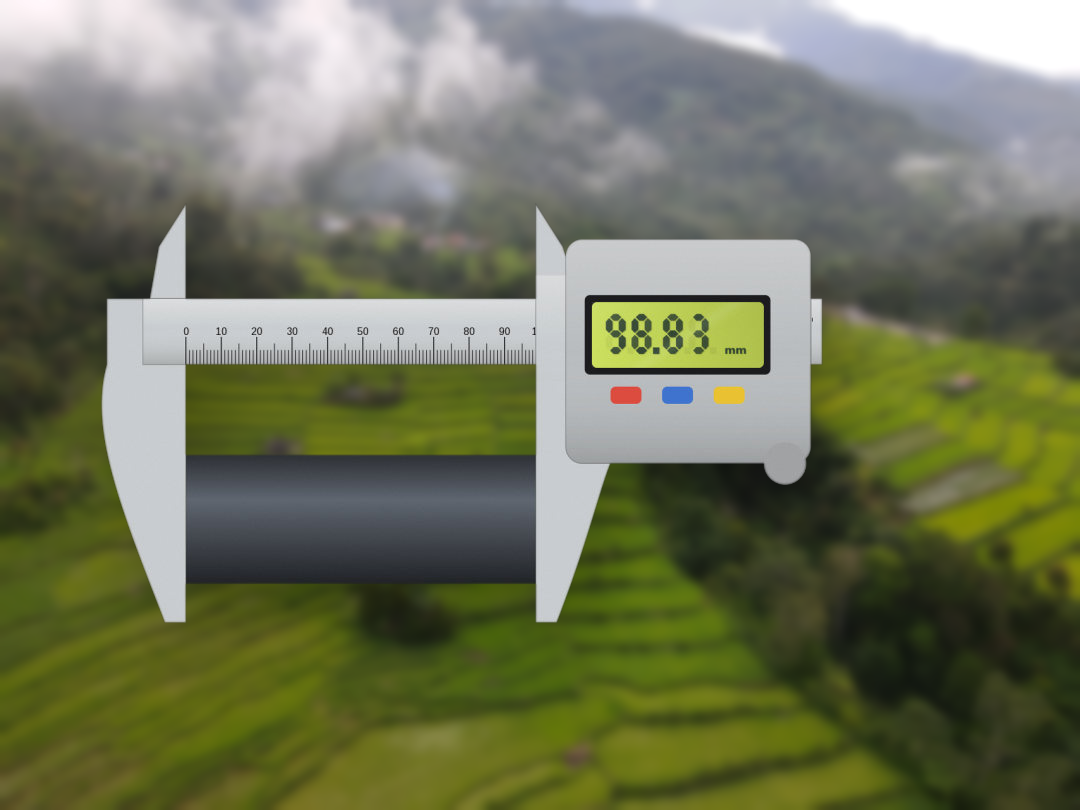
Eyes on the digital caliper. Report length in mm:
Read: 98.83 mm
